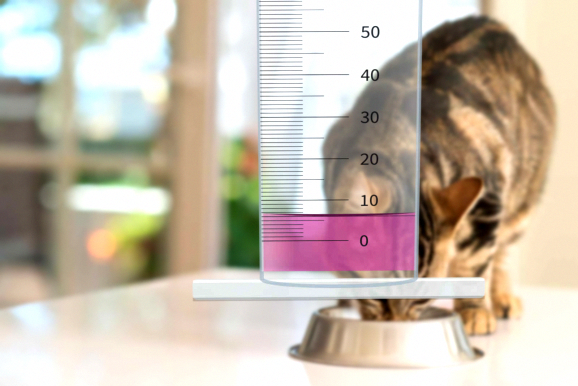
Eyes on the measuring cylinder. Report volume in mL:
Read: 6 mL
